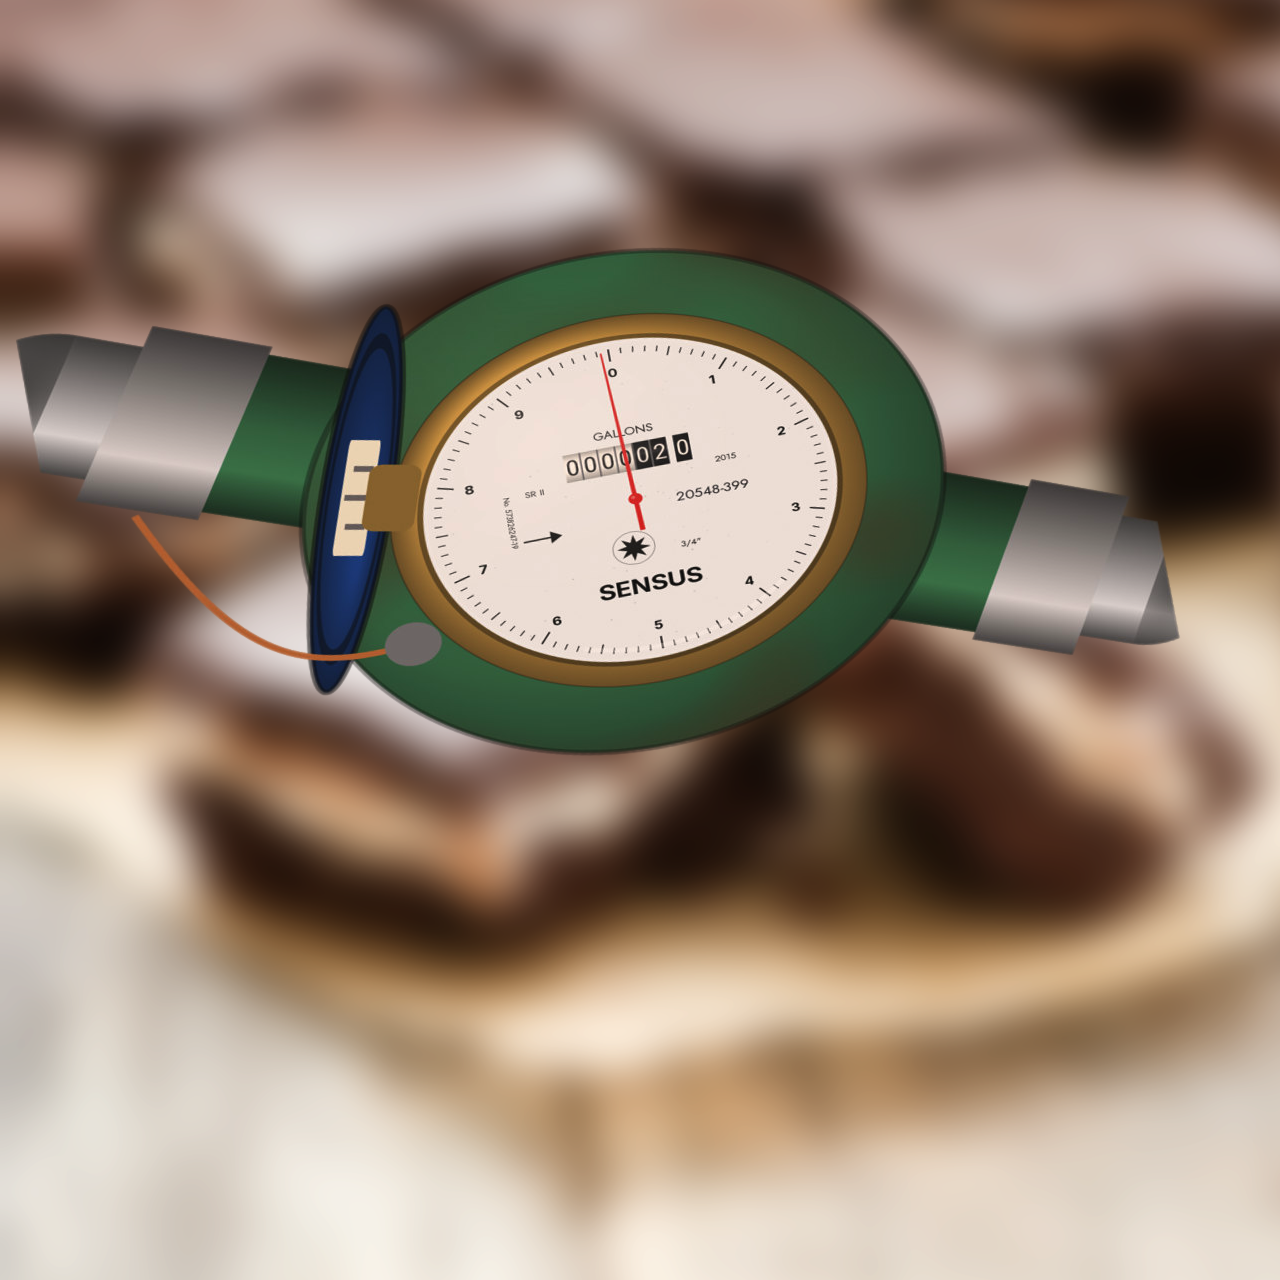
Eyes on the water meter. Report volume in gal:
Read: 19.9 gal
